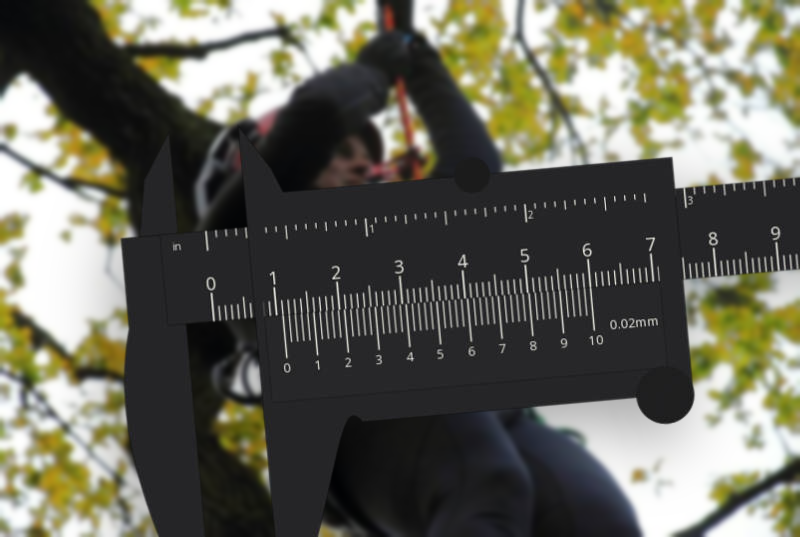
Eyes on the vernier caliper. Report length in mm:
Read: 11.0 mm
